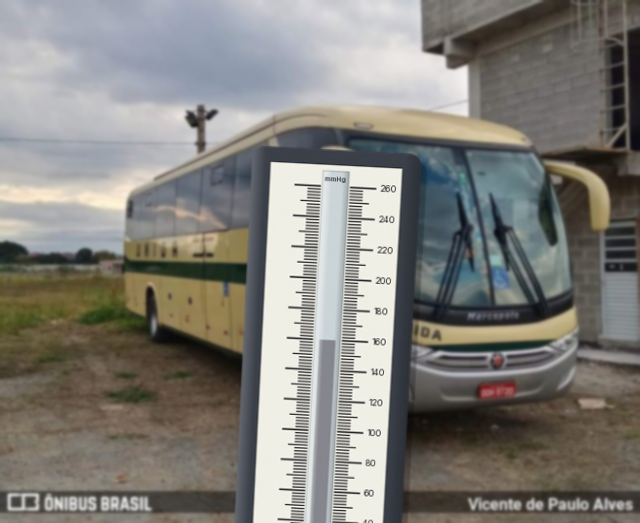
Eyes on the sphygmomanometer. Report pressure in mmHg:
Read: 160 mmHg
